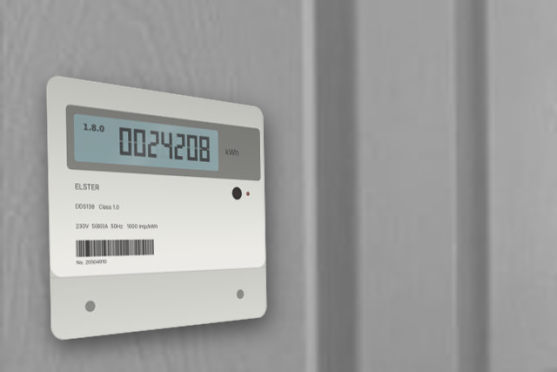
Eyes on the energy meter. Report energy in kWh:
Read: 24208 kWh
